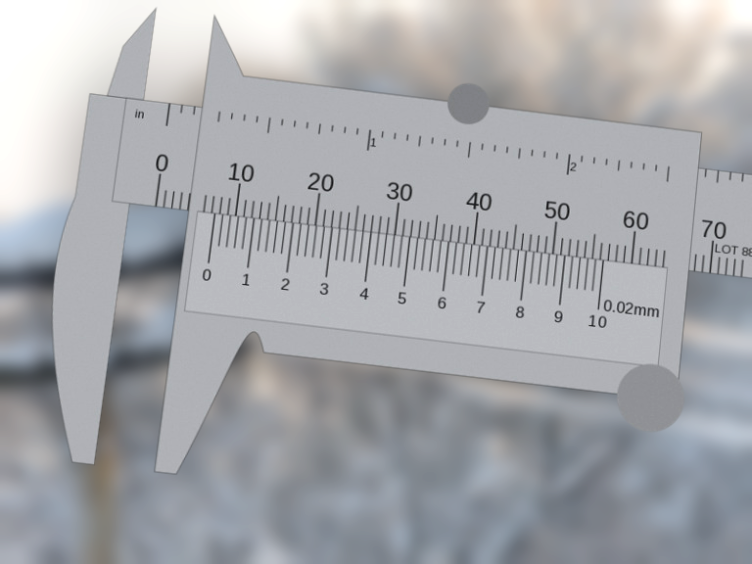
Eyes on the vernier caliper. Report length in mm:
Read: 7.4 mm
